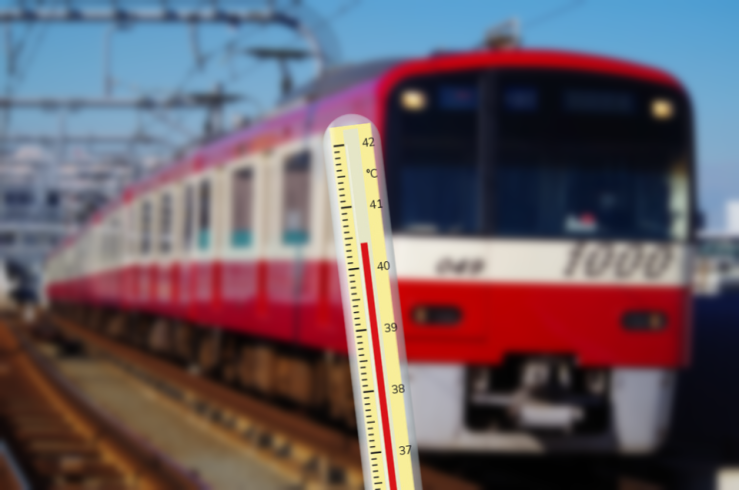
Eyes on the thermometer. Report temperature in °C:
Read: 40.4 °C
